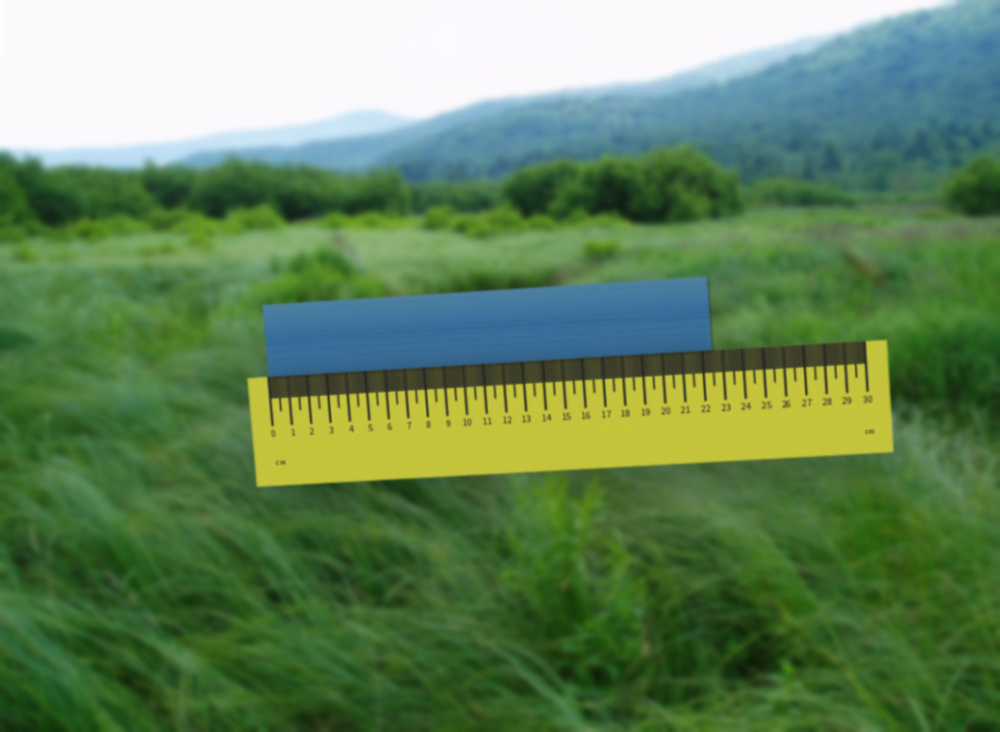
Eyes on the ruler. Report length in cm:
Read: 22.5 cm
